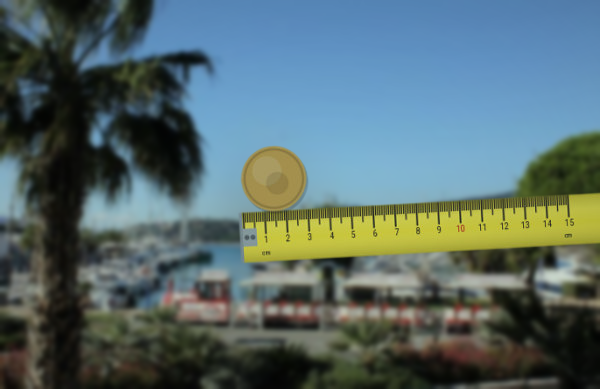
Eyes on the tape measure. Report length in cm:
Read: 3 cm
